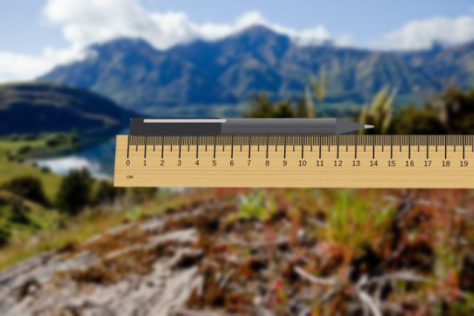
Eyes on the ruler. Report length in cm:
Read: 14 cm
